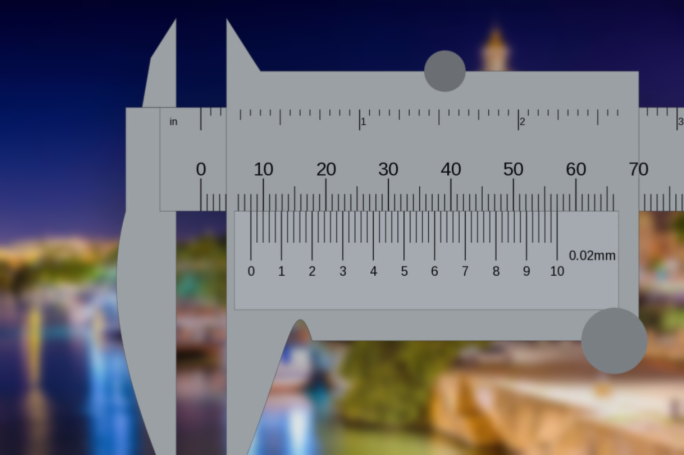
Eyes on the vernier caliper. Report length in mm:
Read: 8.0 mm
